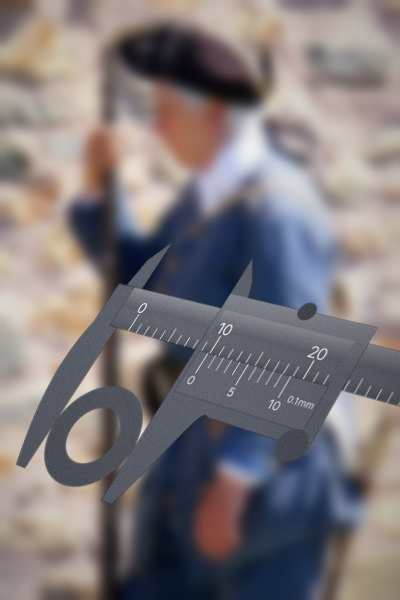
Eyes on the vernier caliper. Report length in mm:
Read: 9.8 mm
